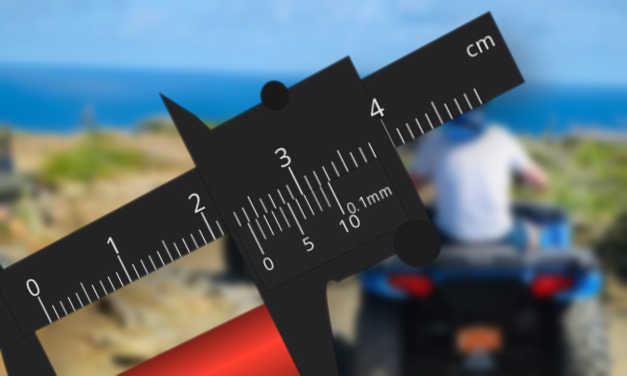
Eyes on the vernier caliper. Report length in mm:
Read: 23.8 mm
